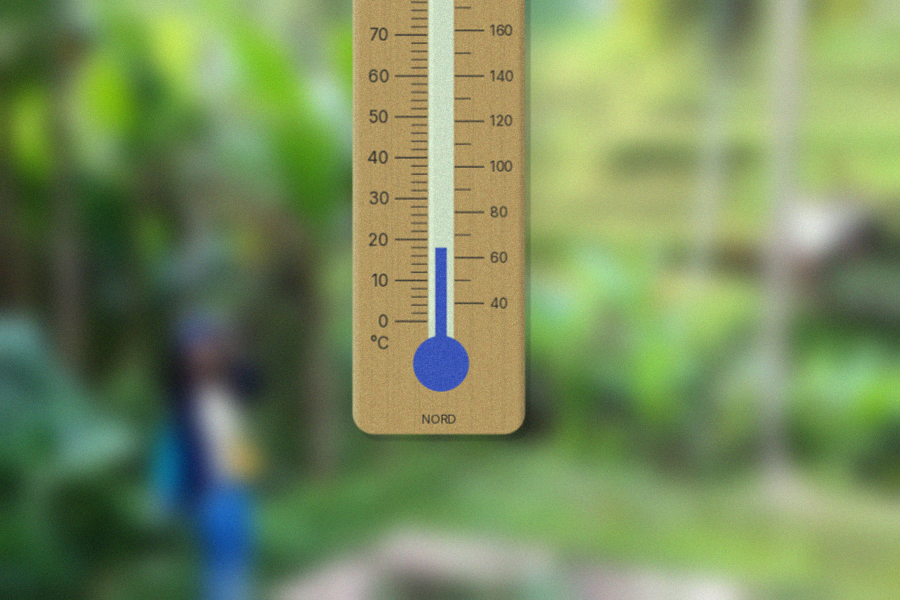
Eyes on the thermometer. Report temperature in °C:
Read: 18 °C
